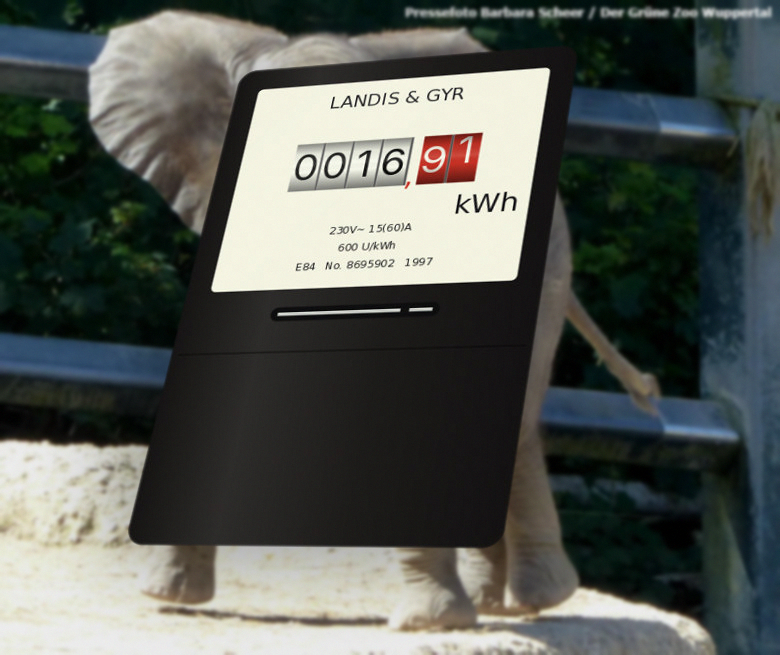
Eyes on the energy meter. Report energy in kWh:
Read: 16.91 kWh
